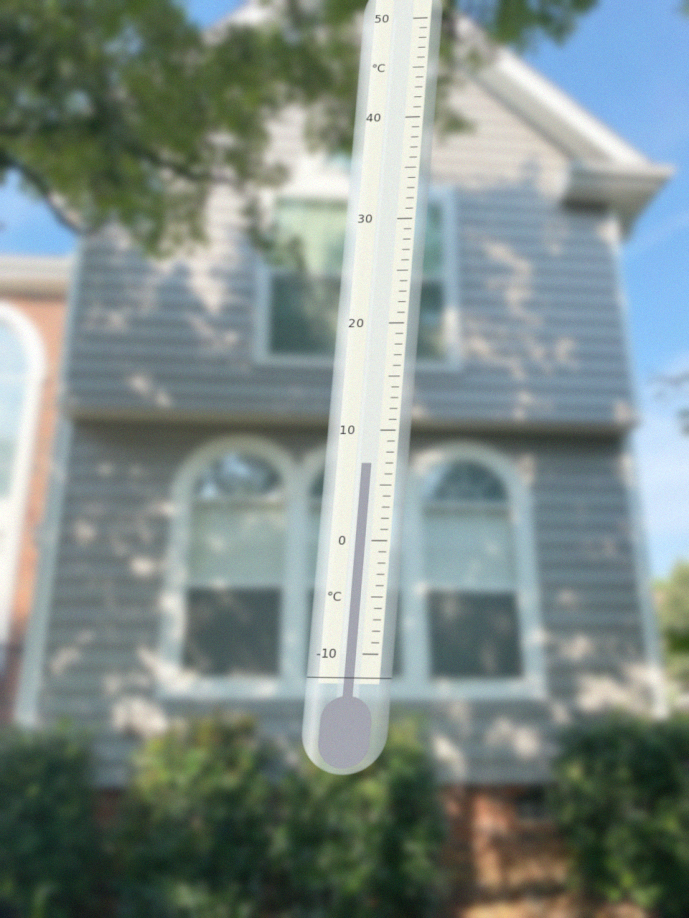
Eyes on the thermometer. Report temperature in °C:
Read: 7 °C
